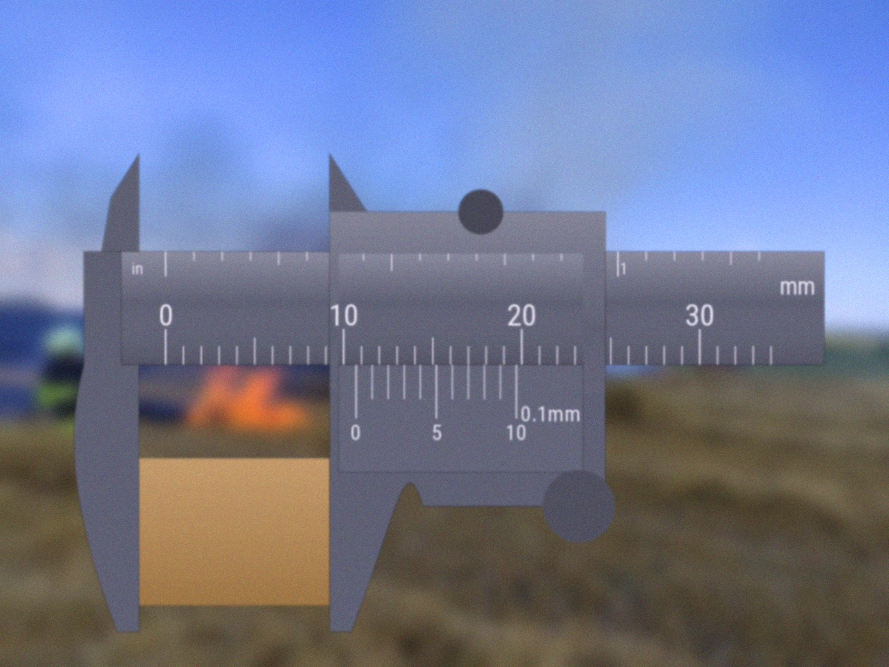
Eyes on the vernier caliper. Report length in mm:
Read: 10.7 mm
